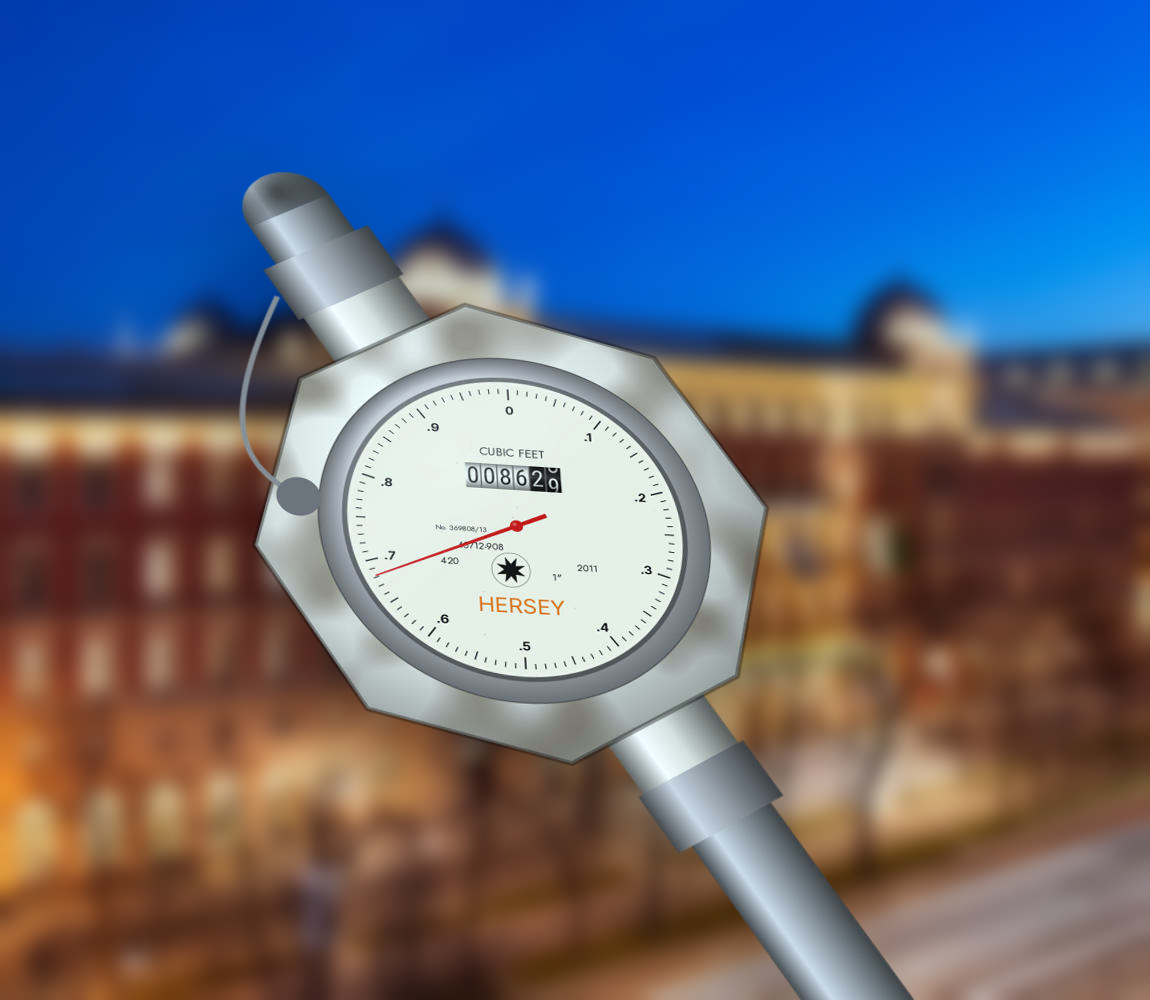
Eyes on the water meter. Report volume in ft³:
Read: 8628.68 ft³
